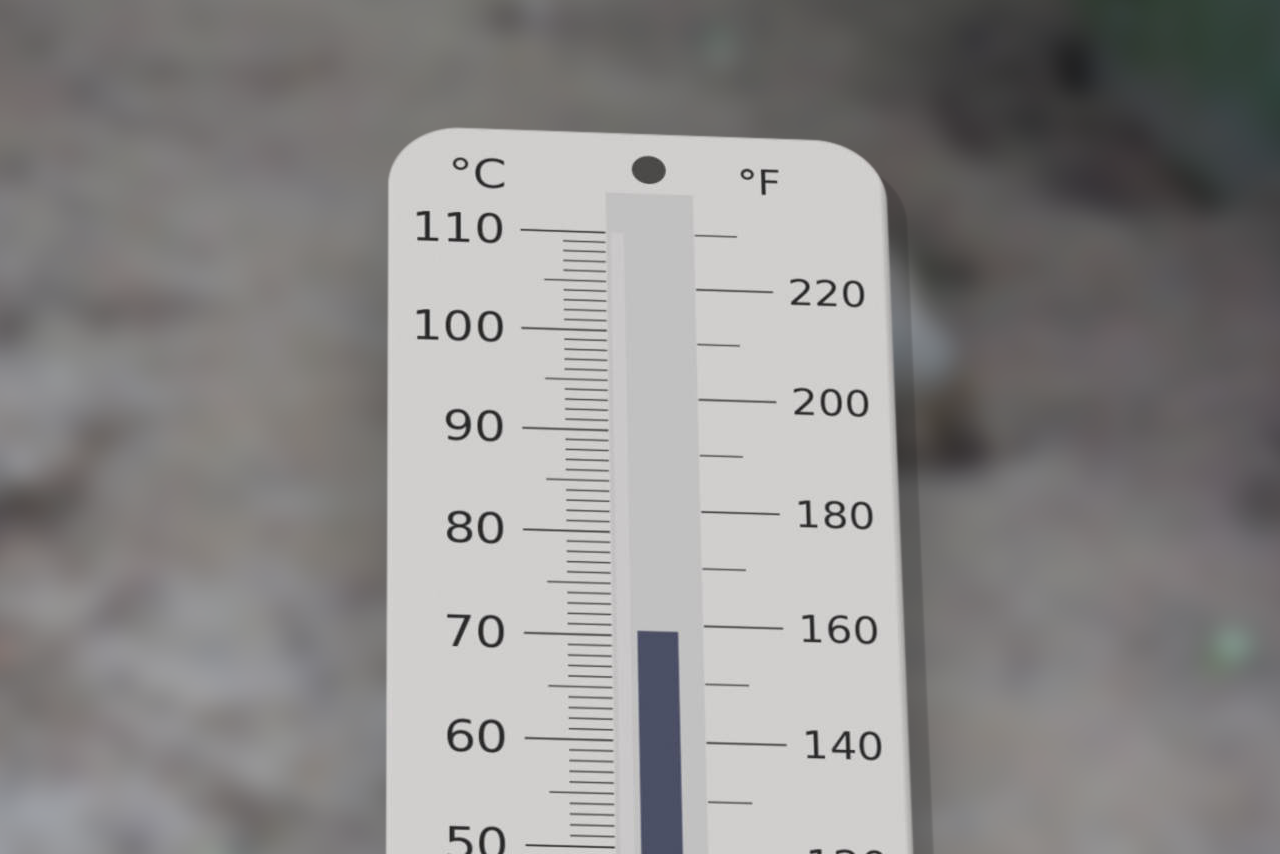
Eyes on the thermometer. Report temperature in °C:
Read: 70.5 °C
